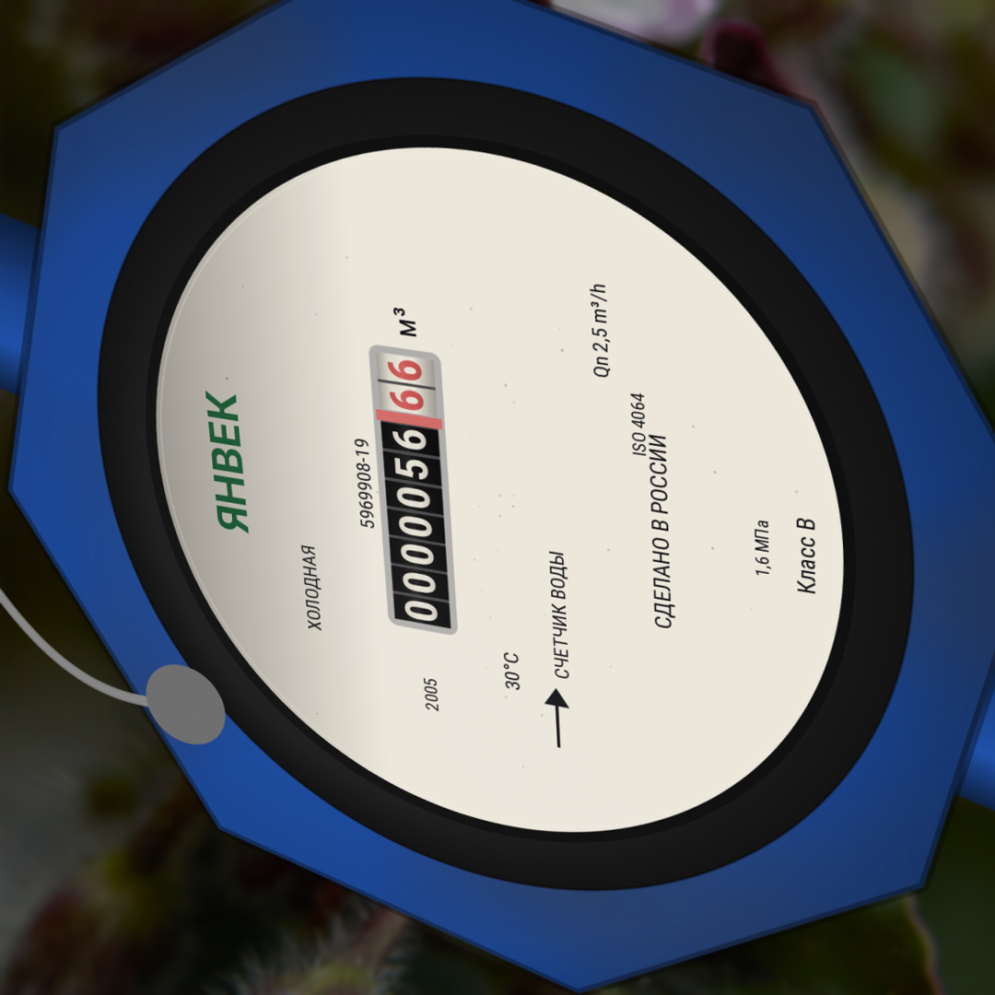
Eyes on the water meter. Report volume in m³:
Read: 56.66 m³
